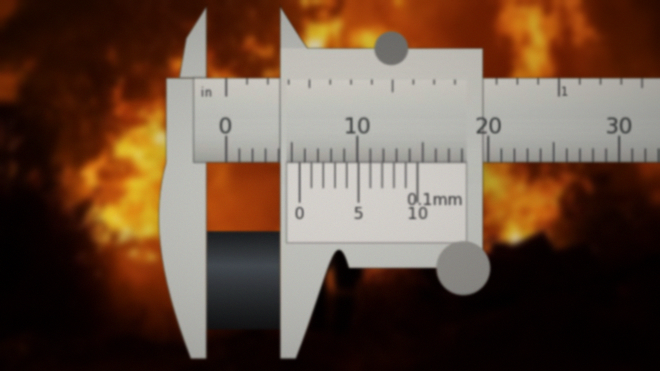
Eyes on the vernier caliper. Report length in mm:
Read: 5.6 mm
